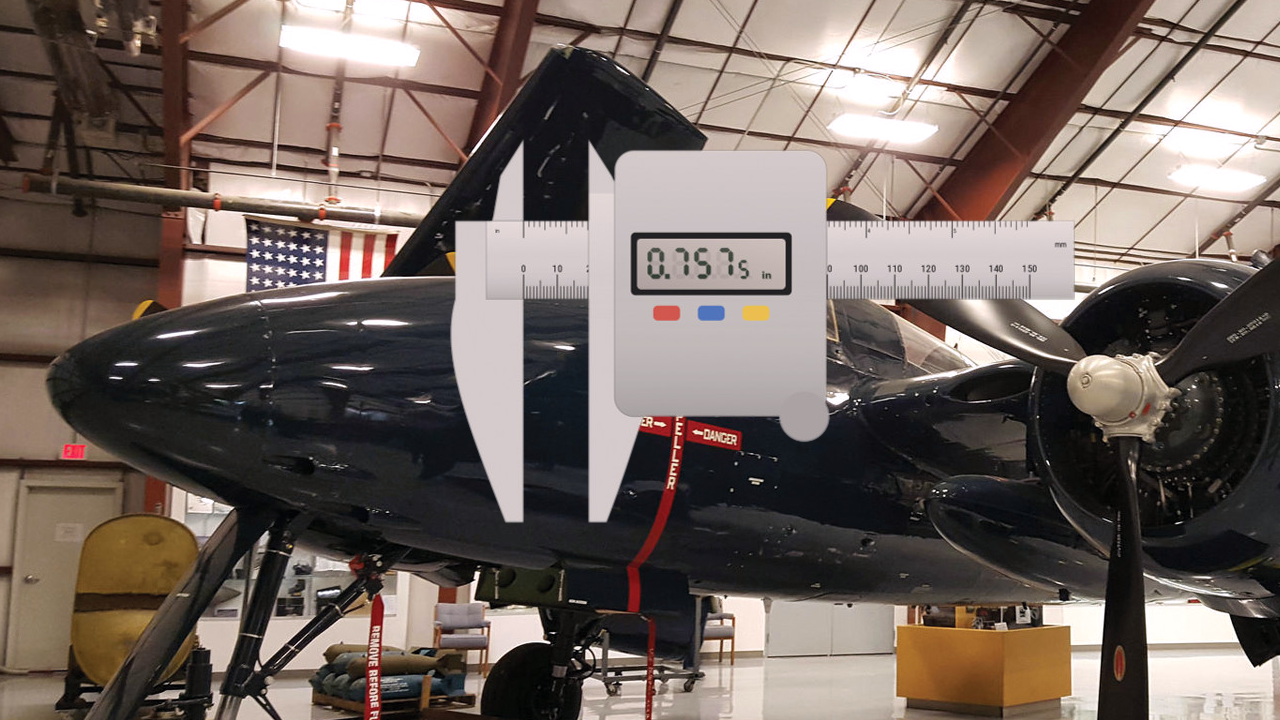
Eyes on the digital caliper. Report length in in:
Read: 0.7575 in
